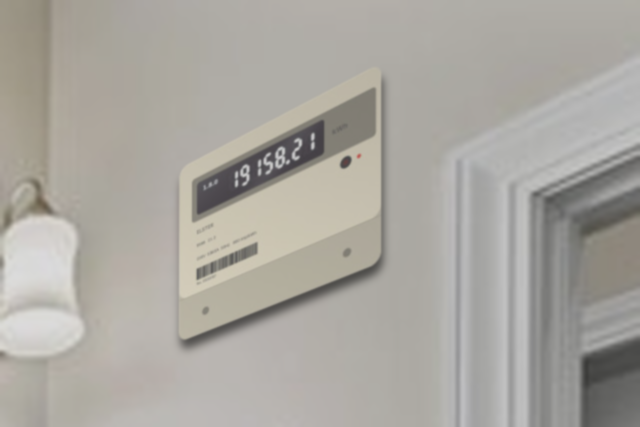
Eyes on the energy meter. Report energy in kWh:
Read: 19158.21 kWh
